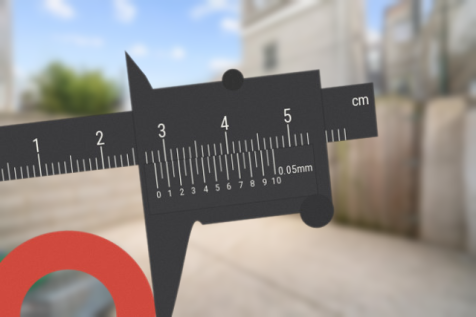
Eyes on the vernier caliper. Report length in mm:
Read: 28.2 mm
